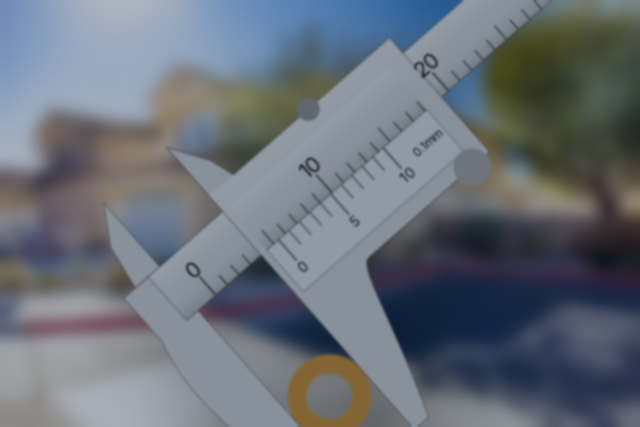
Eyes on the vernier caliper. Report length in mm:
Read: 5.4 mm
